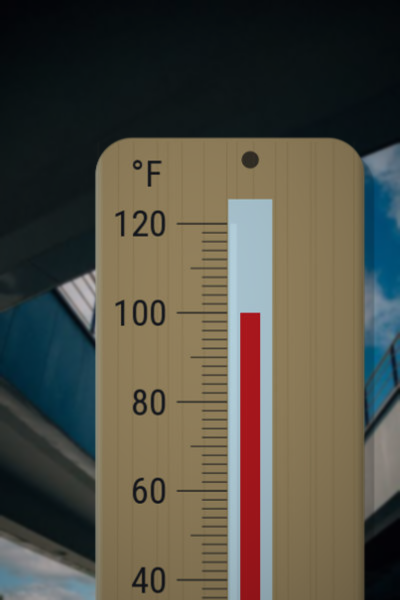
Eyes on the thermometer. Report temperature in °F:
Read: 100 °F
